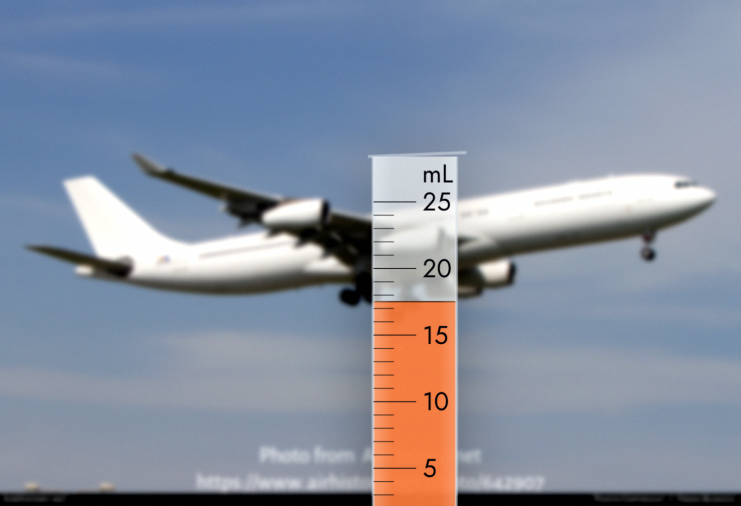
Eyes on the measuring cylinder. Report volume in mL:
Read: 17.5 mL
